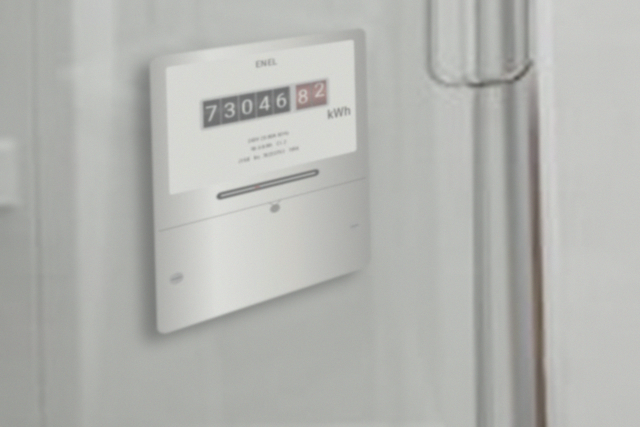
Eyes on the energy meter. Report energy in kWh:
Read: 73046.82 kWh
